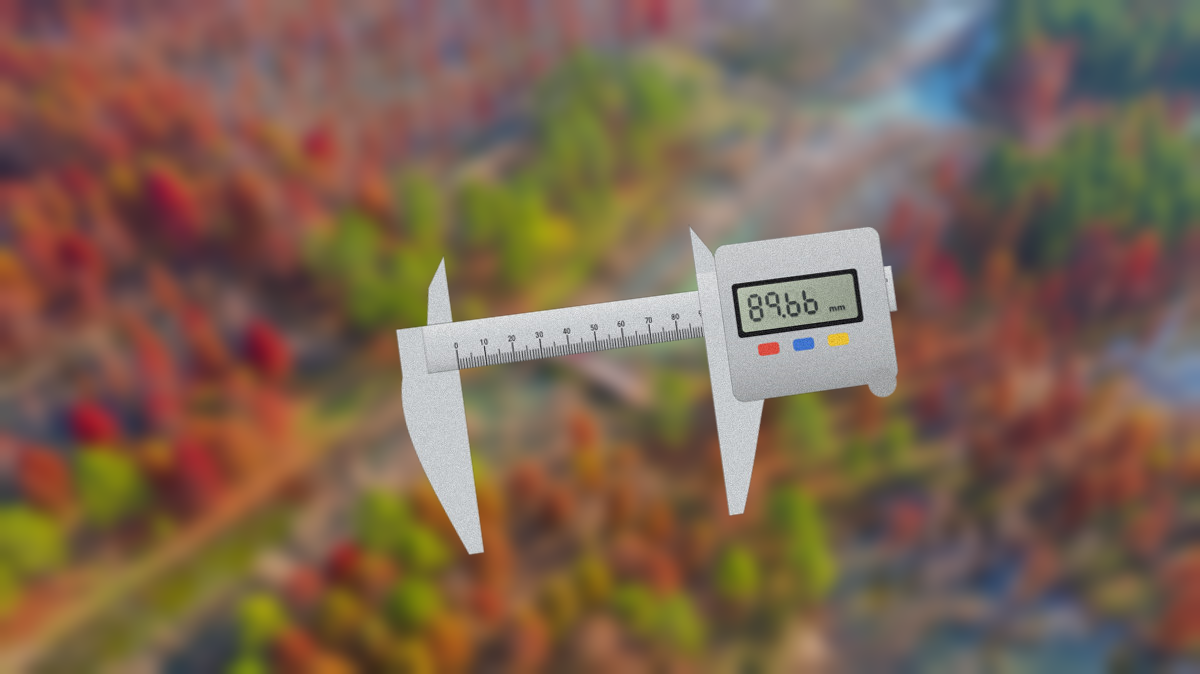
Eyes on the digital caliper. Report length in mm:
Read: 89.66 mm
